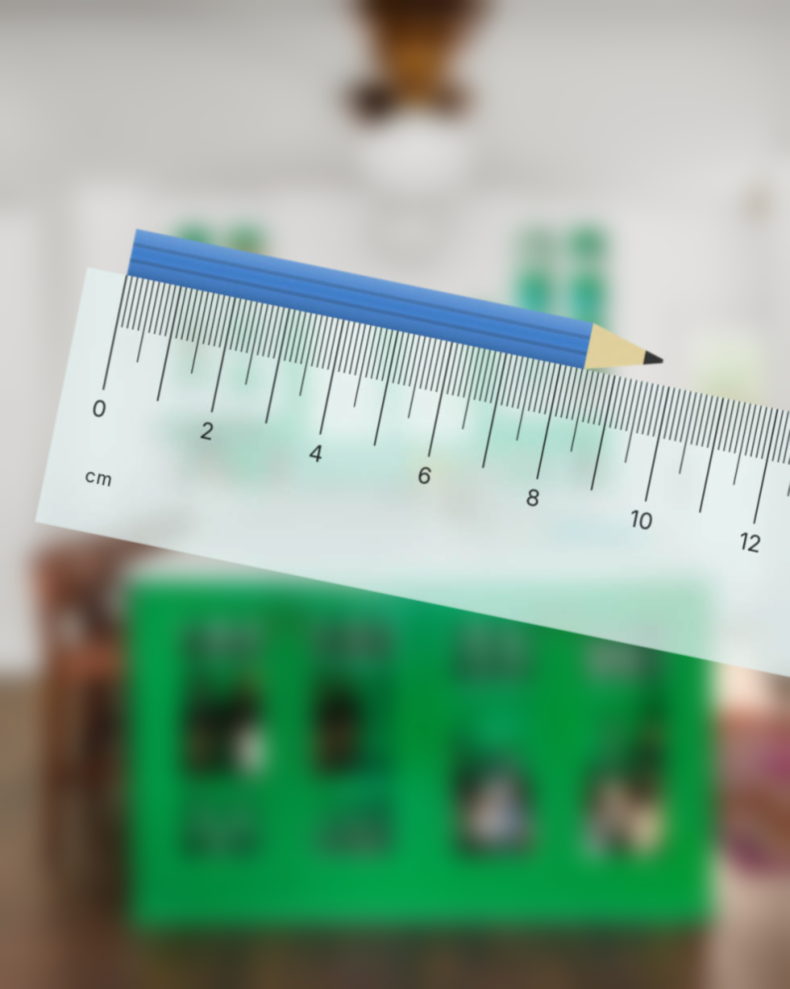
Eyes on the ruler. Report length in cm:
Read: 9.8 cm
